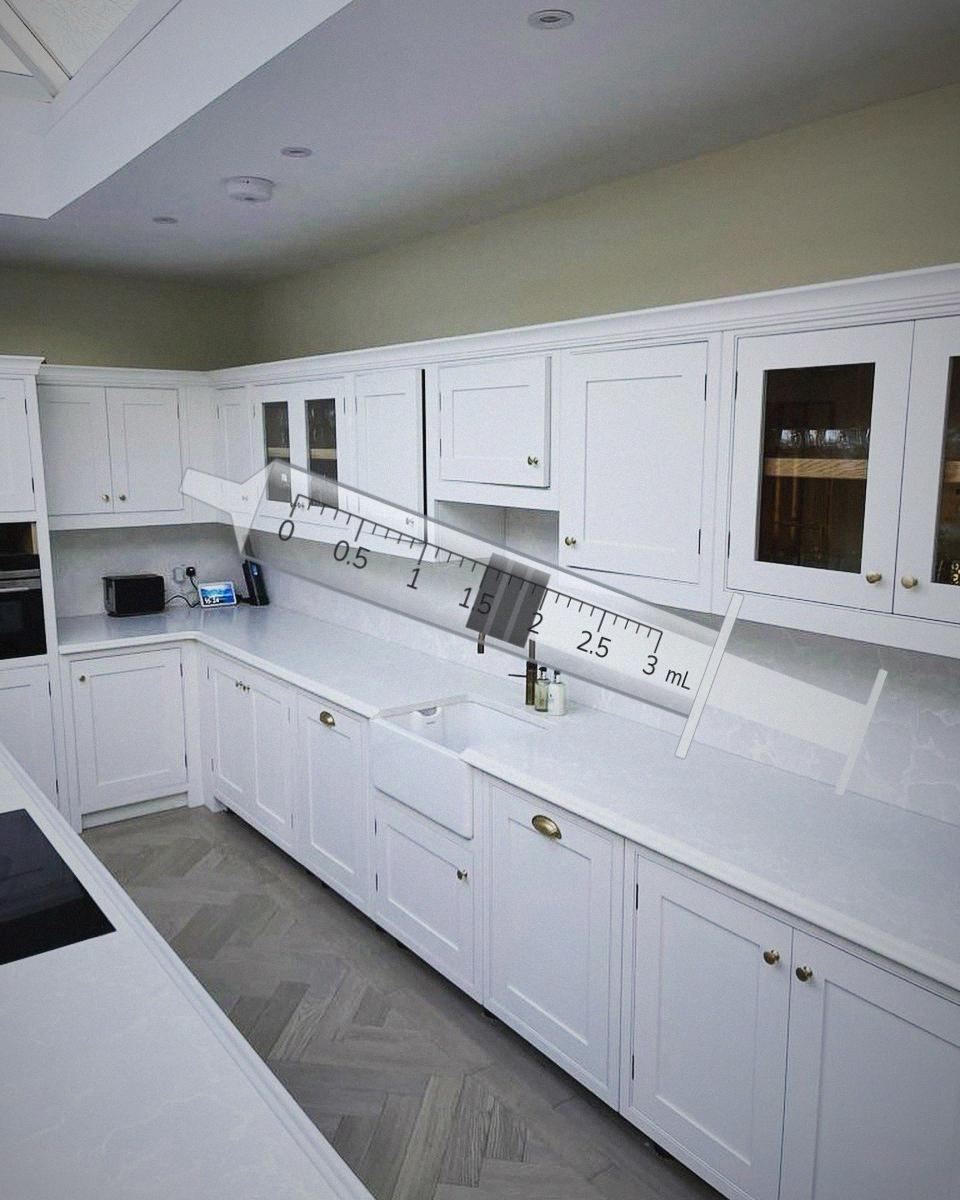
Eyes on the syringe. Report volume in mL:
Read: 1.5 mL
